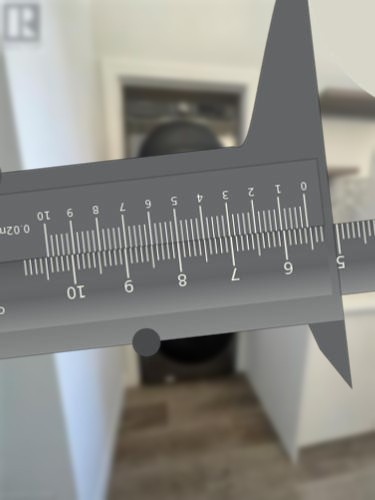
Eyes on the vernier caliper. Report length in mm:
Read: 55.5 mm
